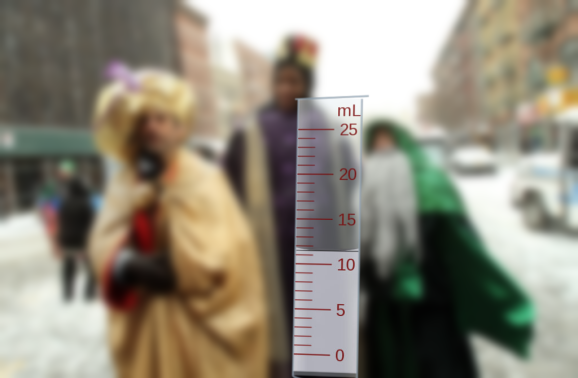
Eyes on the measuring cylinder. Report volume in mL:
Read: 11.5 mL
